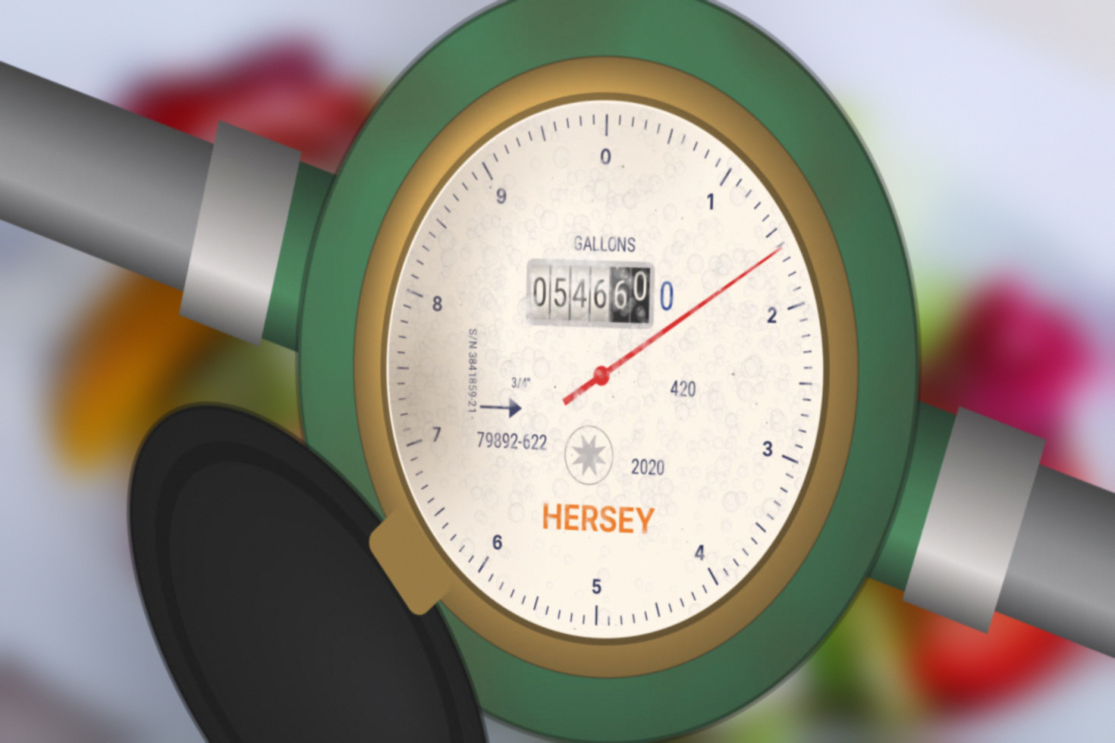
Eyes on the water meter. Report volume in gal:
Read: 546601.6 gal
